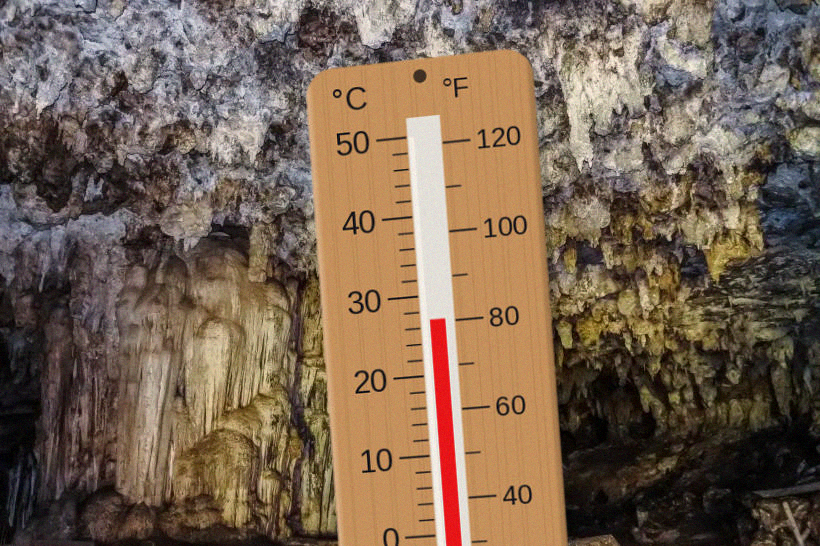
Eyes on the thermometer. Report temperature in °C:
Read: 27 °C
